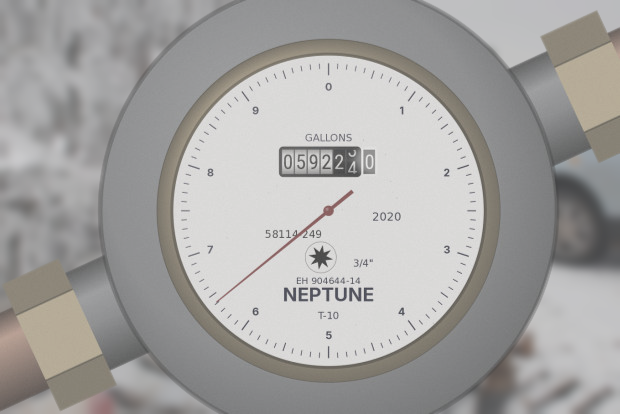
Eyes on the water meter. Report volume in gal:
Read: 592236.4 gal
